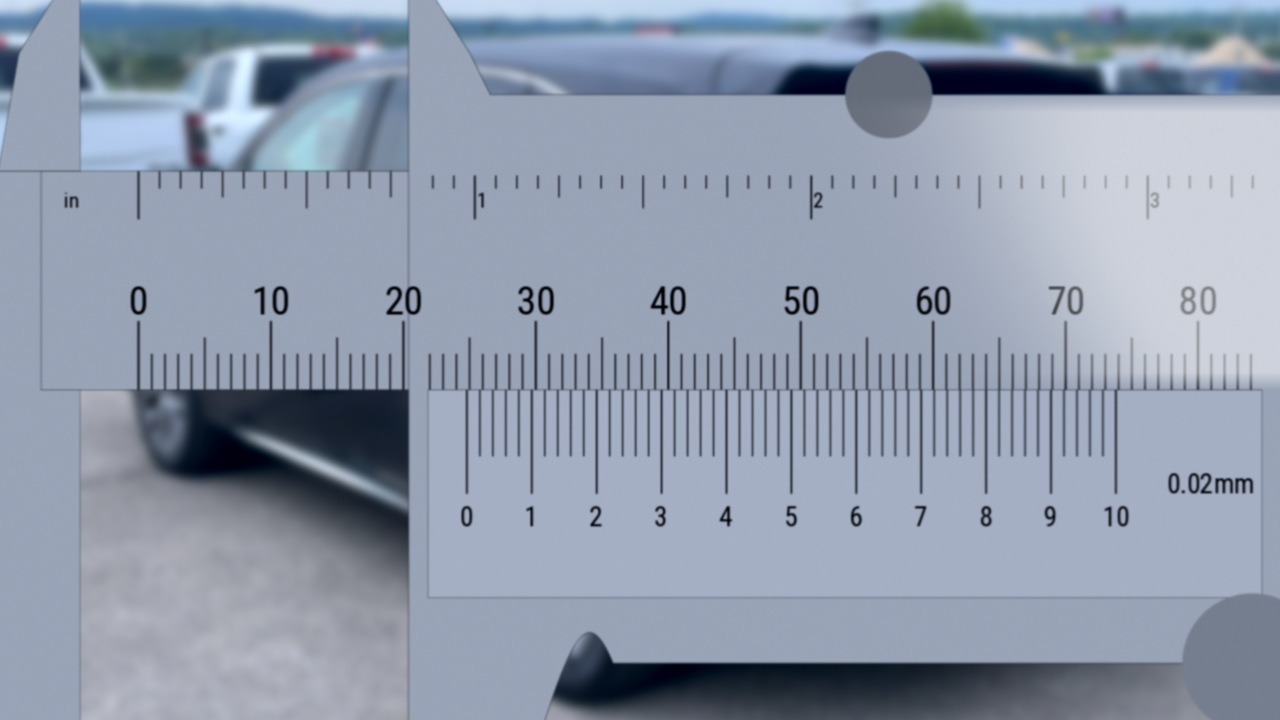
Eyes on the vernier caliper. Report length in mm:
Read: 24.8 mm
